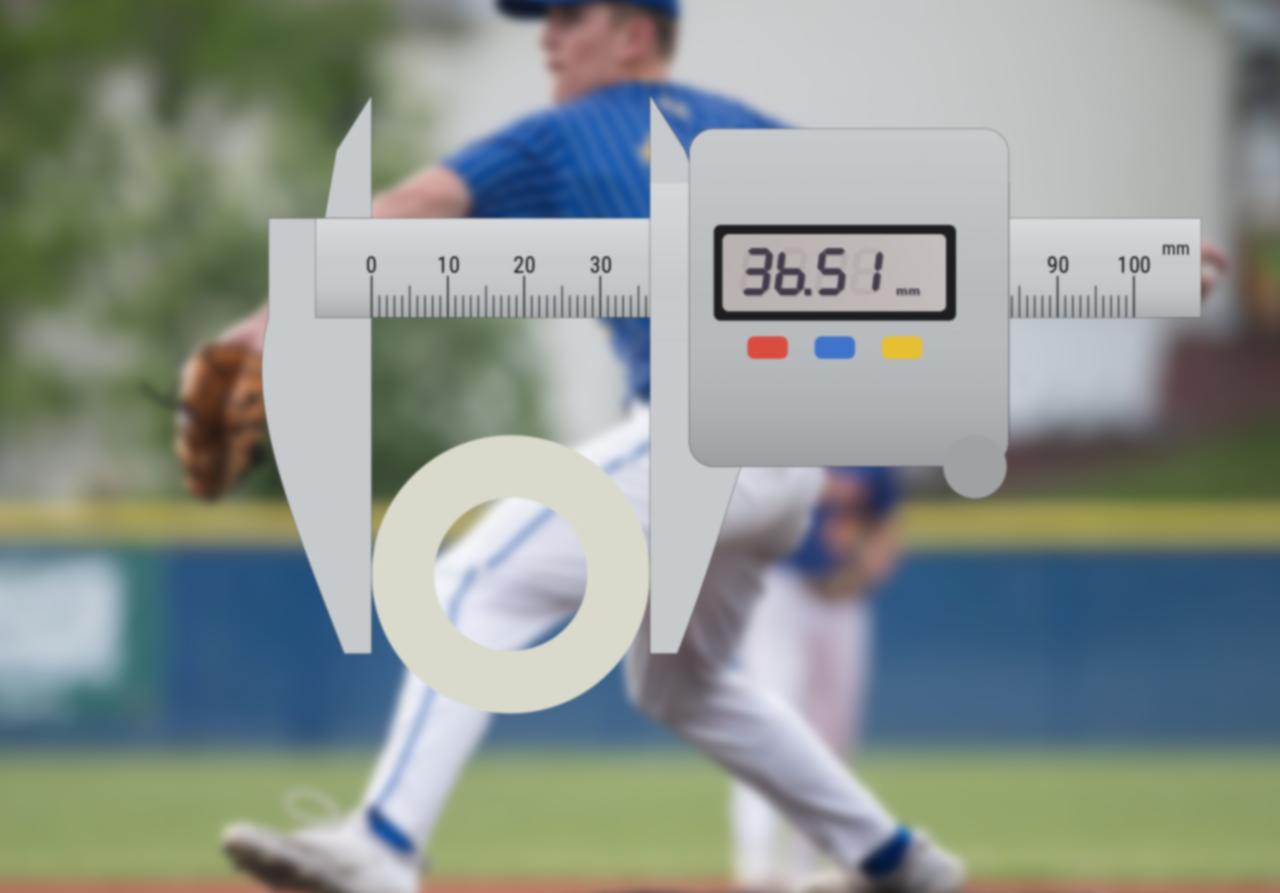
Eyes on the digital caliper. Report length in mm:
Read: 36.51 mm
